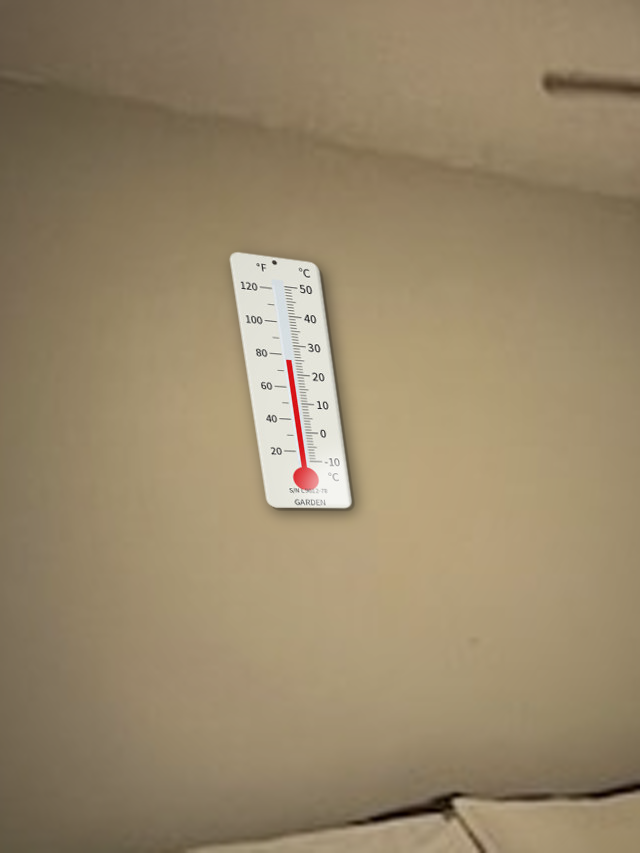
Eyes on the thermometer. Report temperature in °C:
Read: 25 °C
